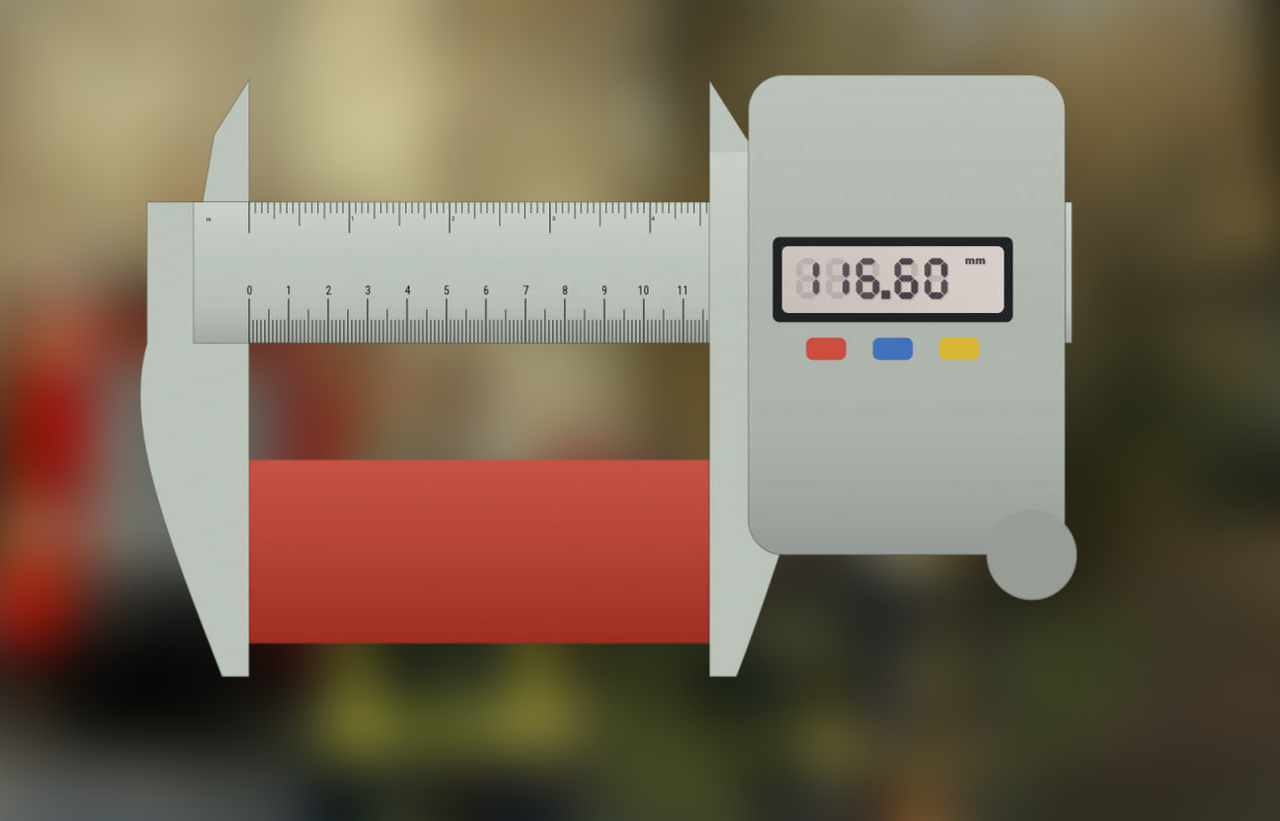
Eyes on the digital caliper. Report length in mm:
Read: 116.60 mm
